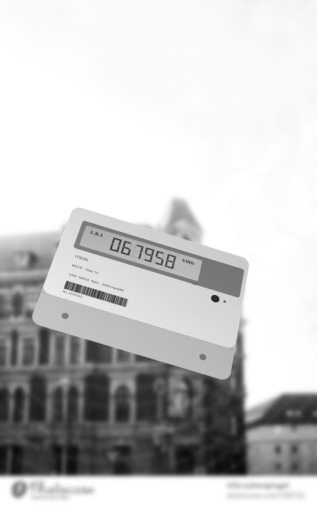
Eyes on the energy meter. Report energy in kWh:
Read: 67958 kWh
